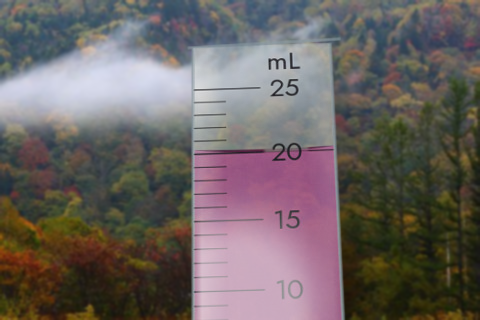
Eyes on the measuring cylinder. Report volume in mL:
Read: 20 mL
